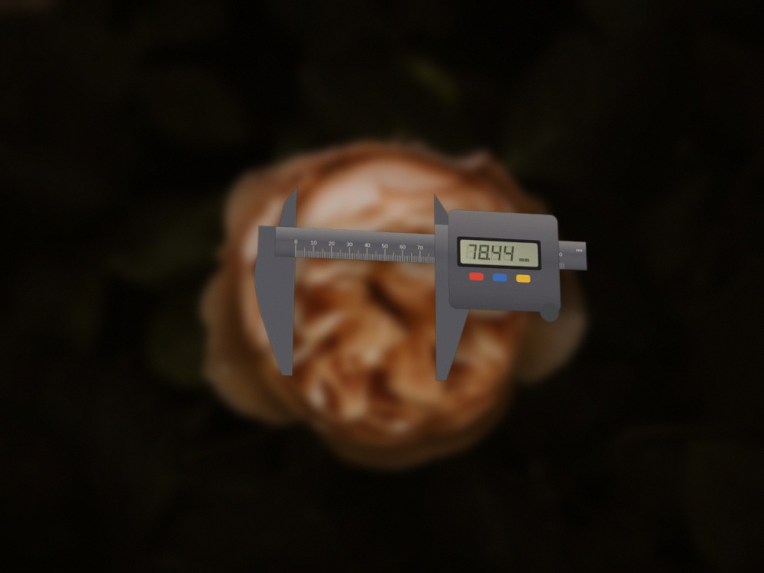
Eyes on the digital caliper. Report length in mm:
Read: 78.44 mm
